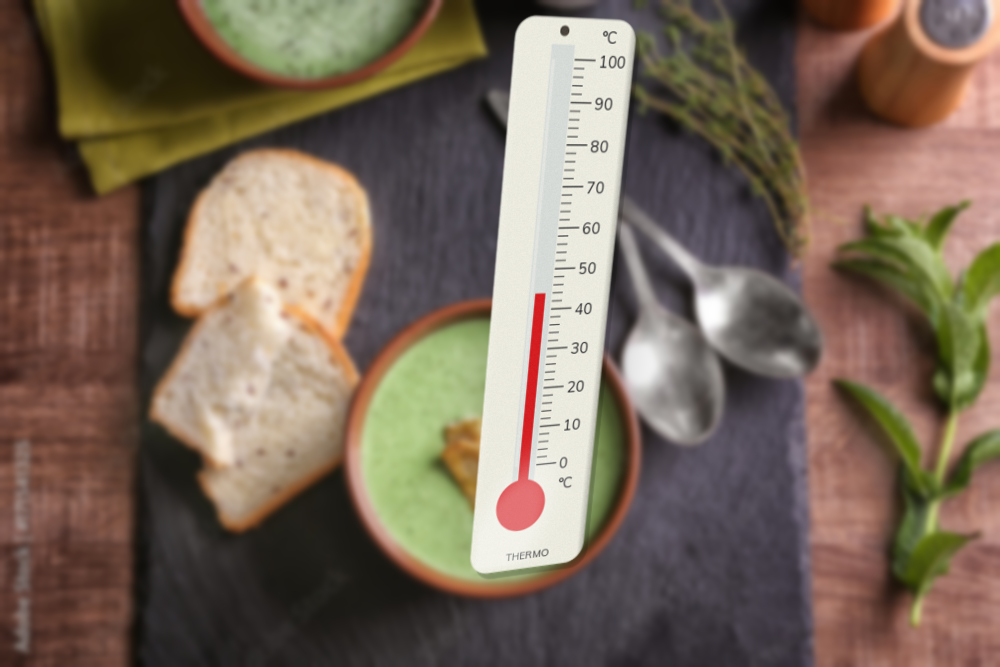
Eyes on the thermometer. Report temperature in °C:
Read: 44 °C
